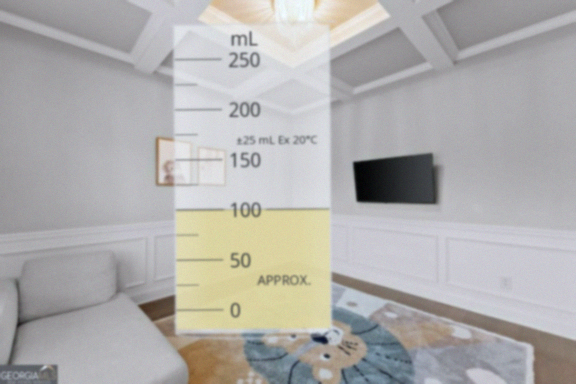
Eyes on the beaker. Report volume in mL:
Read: 100 mL
